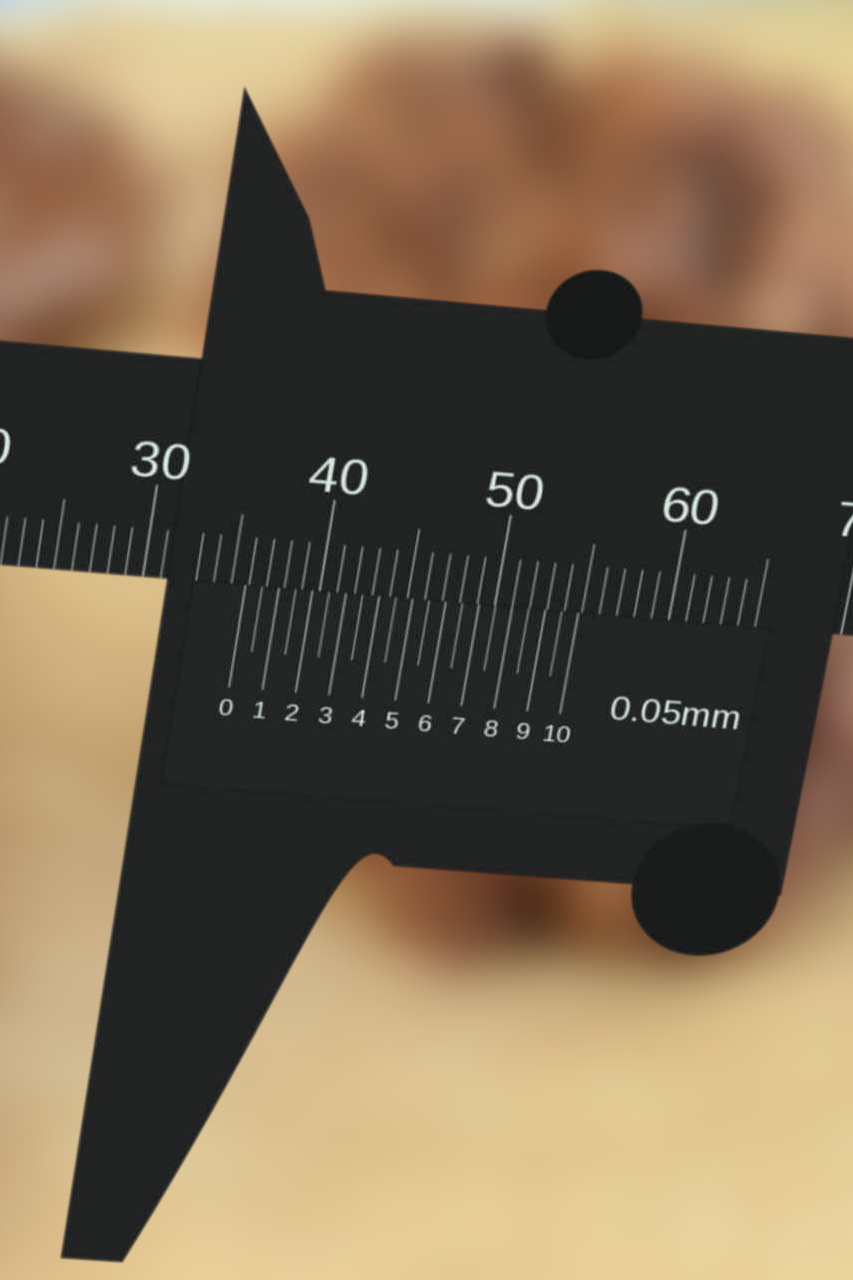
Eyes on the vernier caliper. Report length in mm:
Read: 35.8 mm
